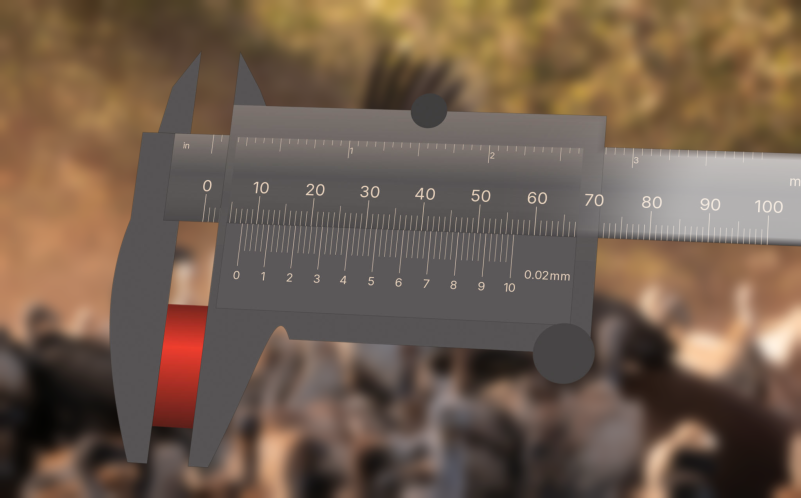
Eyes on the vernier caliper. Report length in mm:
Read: 7.4 mm
